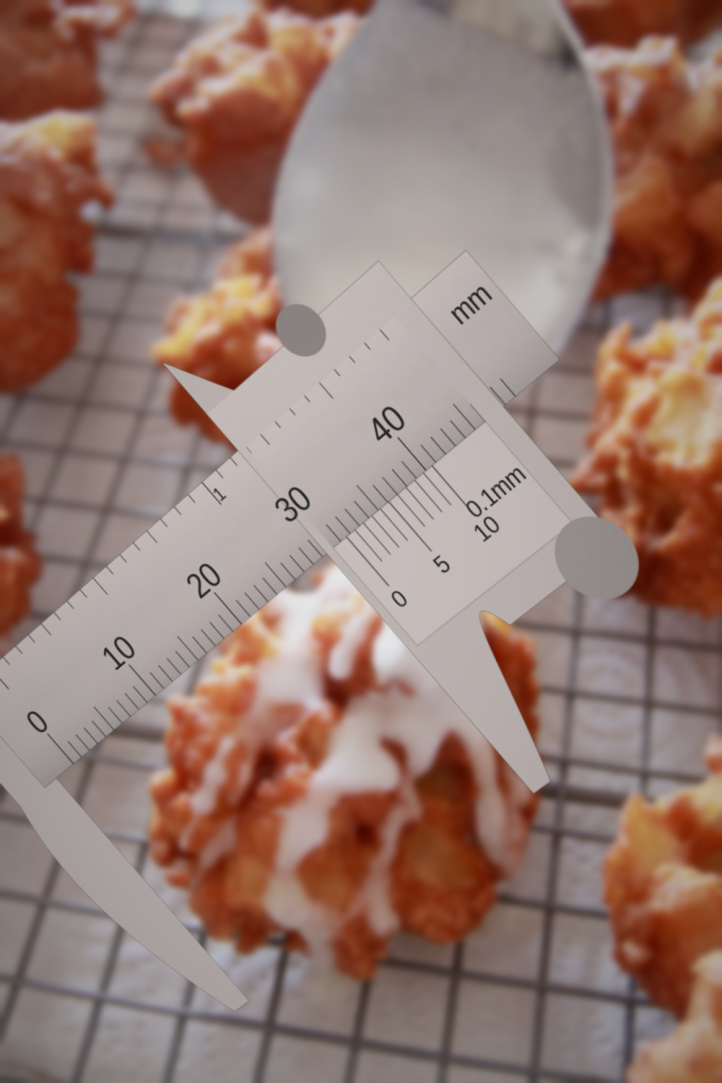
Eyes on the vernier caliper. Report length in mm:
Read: 31.6 mm
